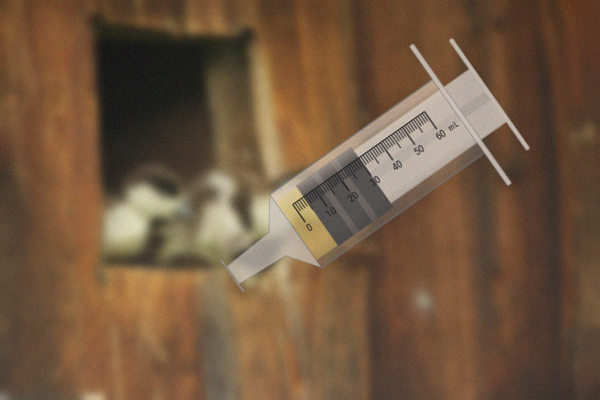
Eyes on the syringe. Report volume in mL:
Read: 5 mL
